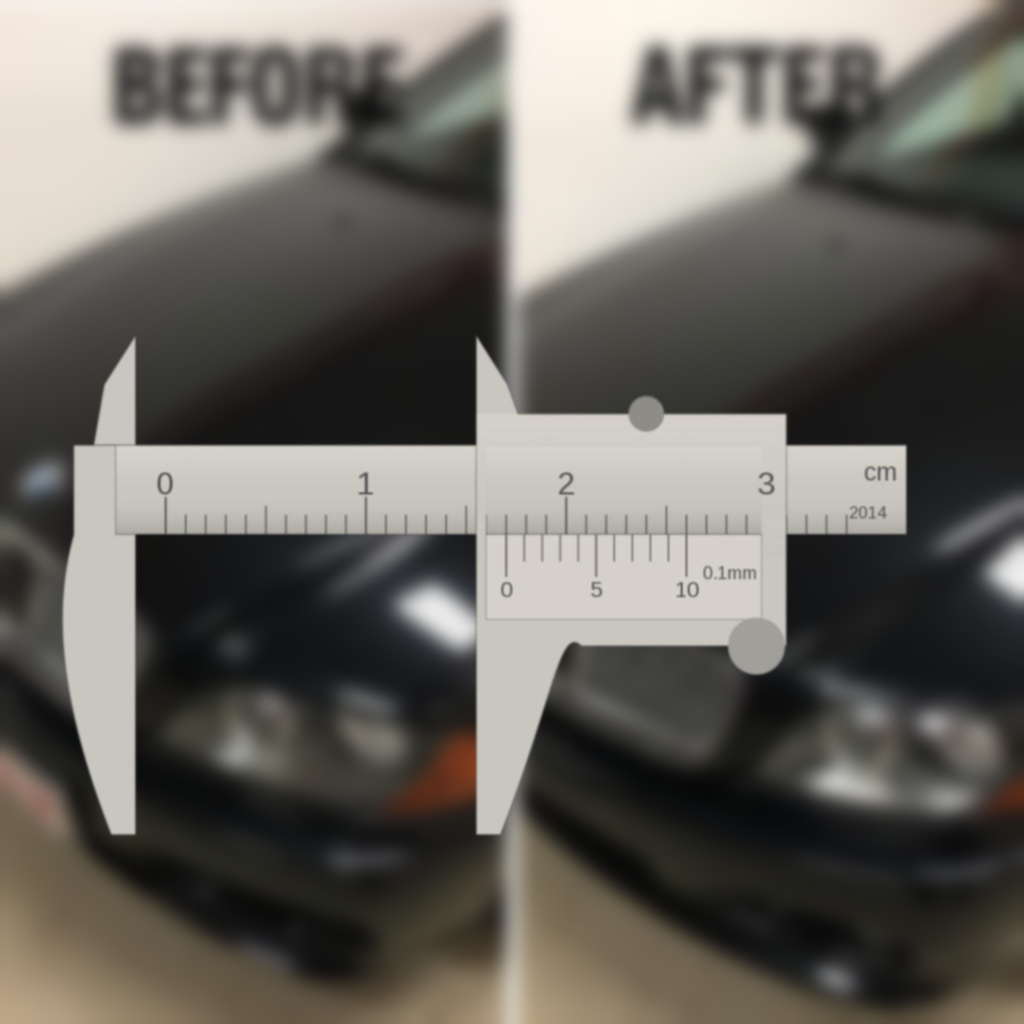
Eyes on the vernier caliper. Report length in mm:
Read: 17.0 mm
